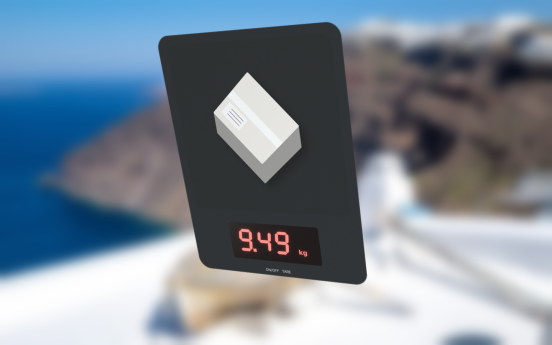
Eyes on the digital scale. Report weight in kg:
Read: 9.49 kg
